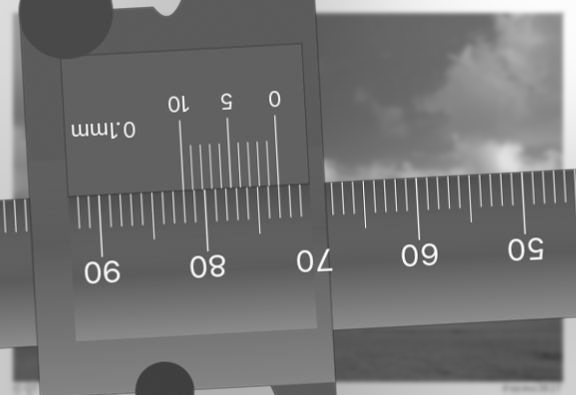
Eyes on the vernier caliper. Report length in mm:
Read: 73.0 mm
